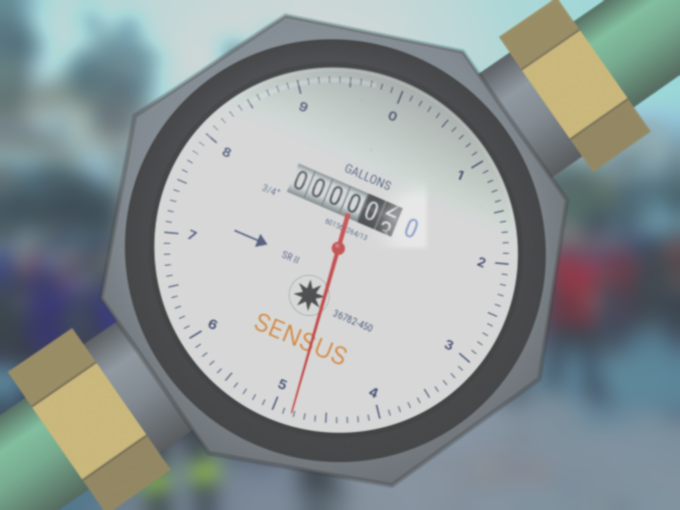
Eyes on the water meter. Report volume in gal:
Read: 24.8 gal
